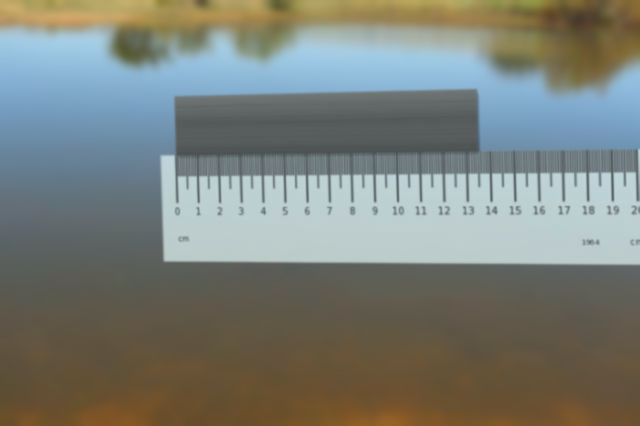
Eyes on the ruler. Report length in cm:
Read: 13.5 cm
